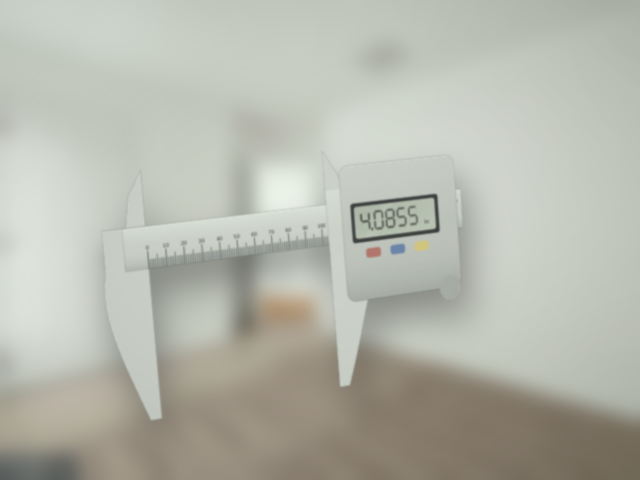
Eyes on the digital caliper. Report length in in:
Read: 4.0855 in
